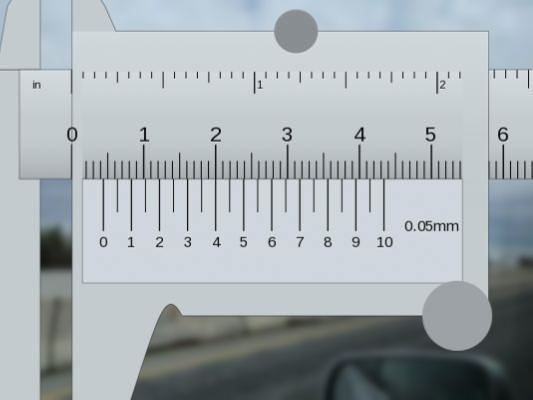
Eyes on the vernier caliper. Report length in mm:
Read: 4.4 mm
